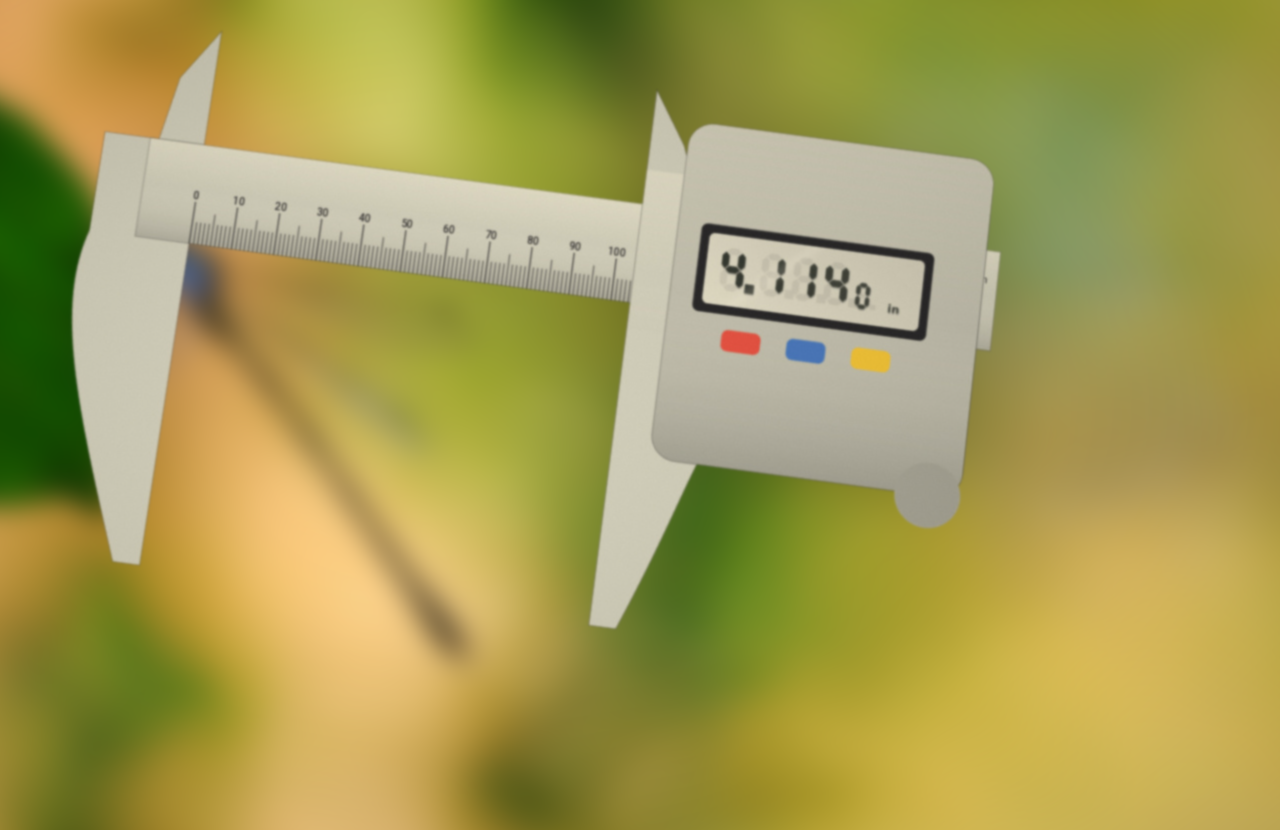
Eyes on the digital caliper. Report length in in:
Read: 4.1140 in
